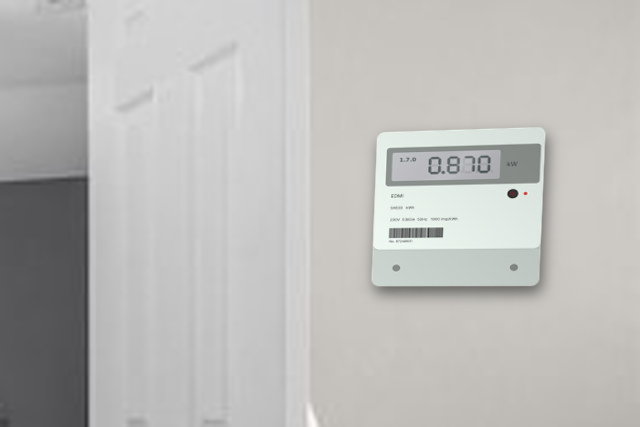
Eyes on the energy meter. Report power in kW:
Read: 0.870 kW
